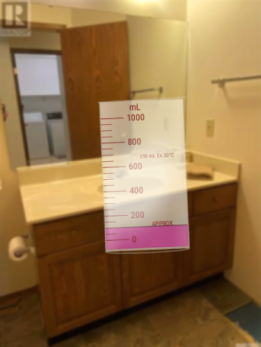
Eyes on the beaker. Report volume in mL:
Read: 100 mL
